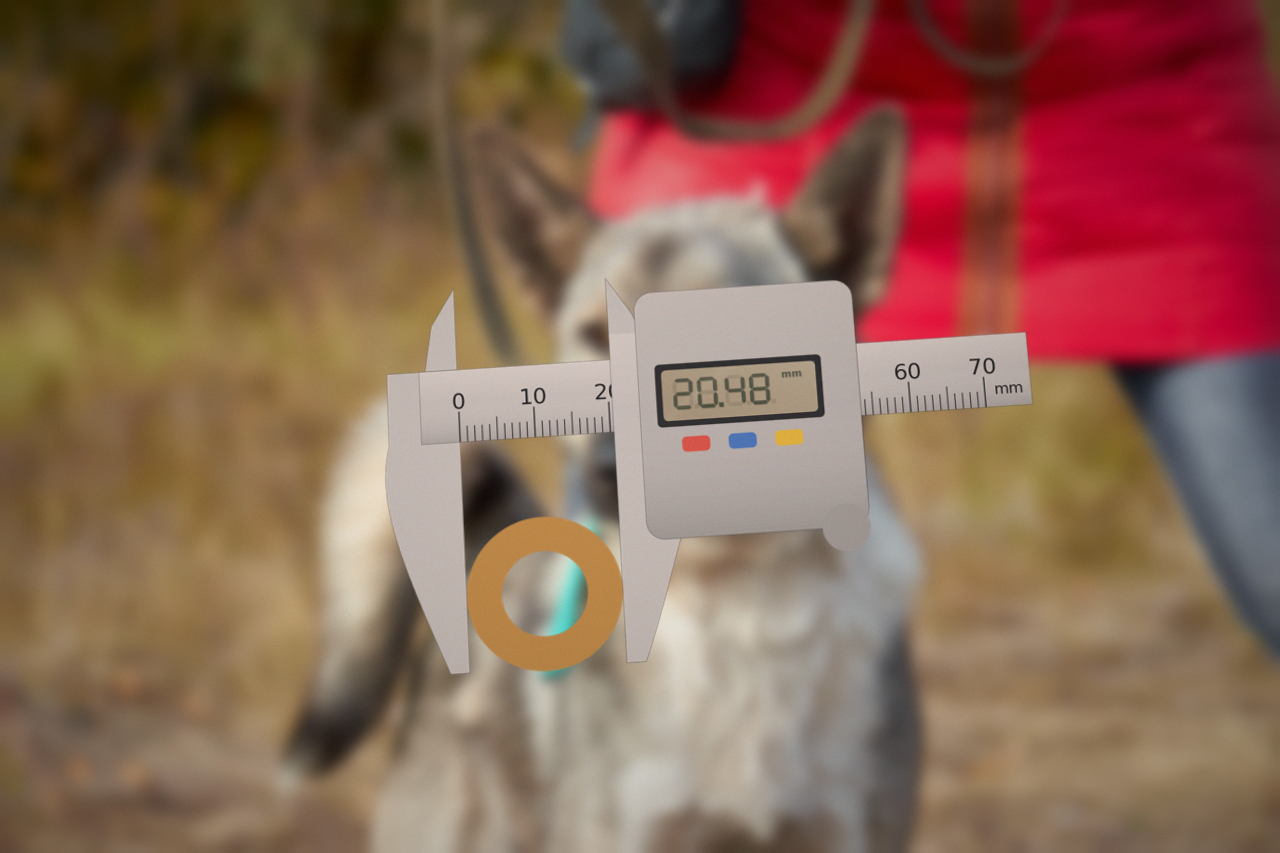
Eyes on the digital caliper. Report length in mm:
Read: 20.48 mm
